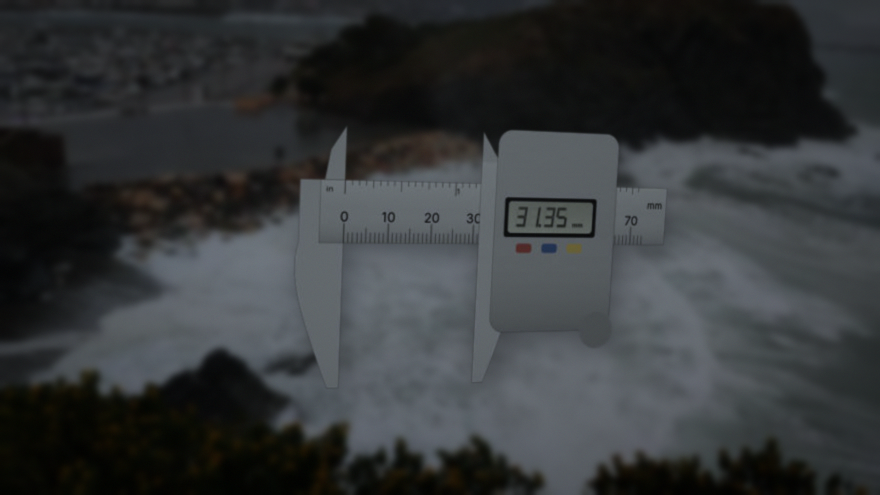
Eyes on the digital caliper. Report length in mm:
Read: 31.35 mm
